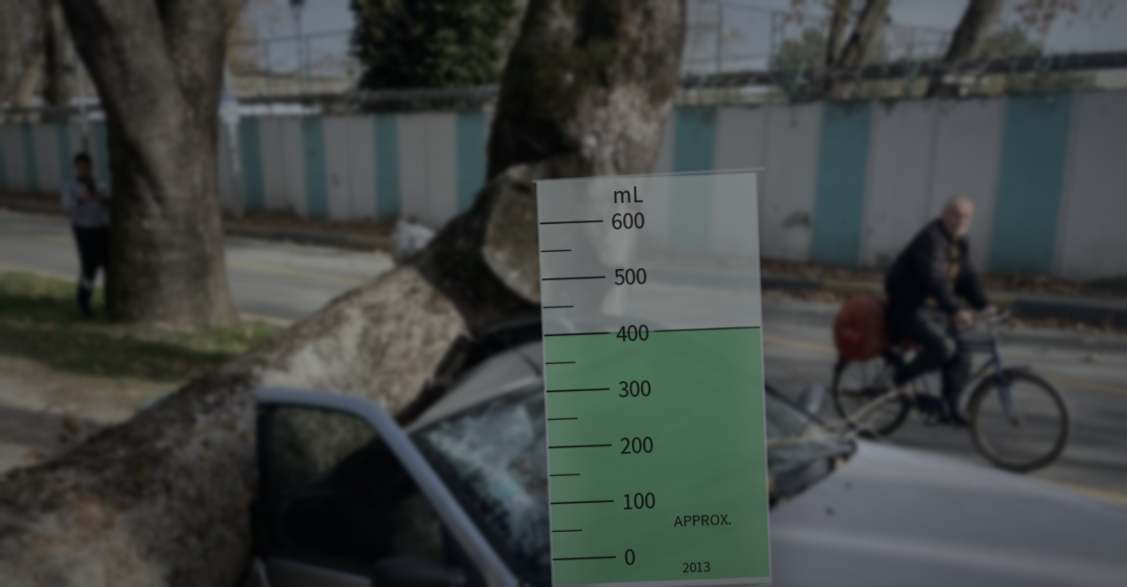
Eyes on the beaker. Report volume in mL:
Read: 400 mL
